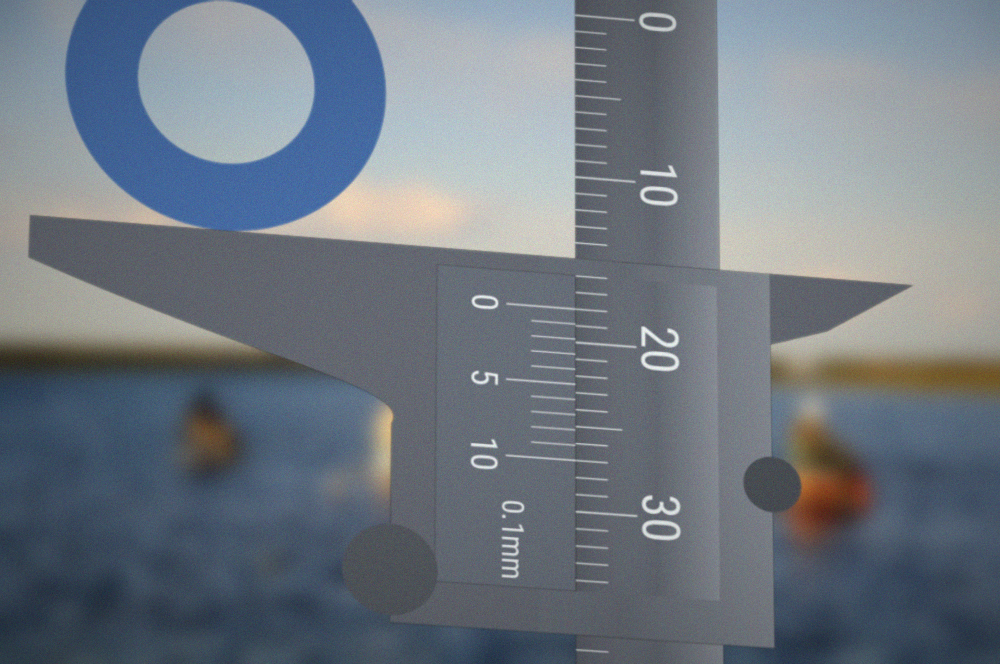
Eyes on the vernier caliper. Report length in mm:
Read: 18.0 mm
